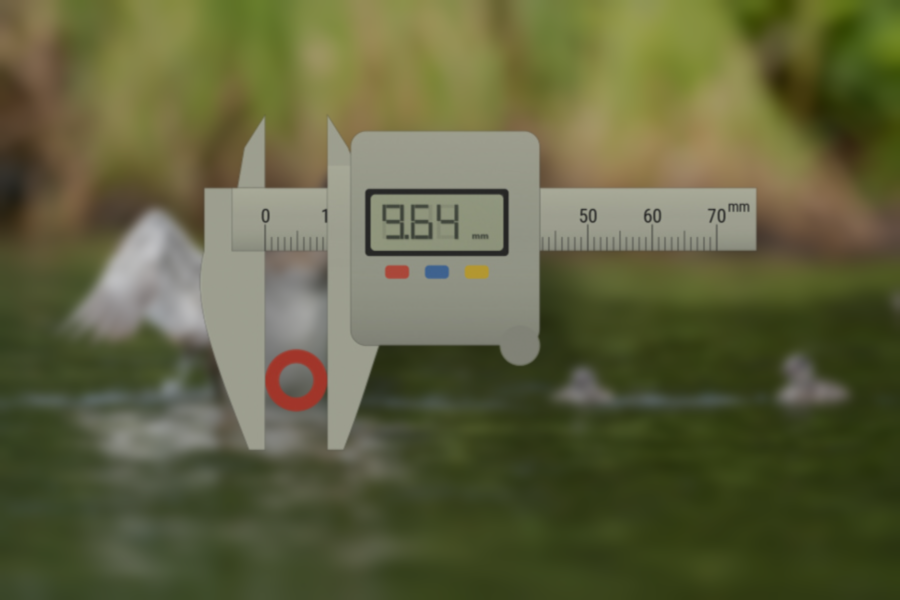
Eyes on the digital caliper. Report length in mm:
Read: 9.64 mm
